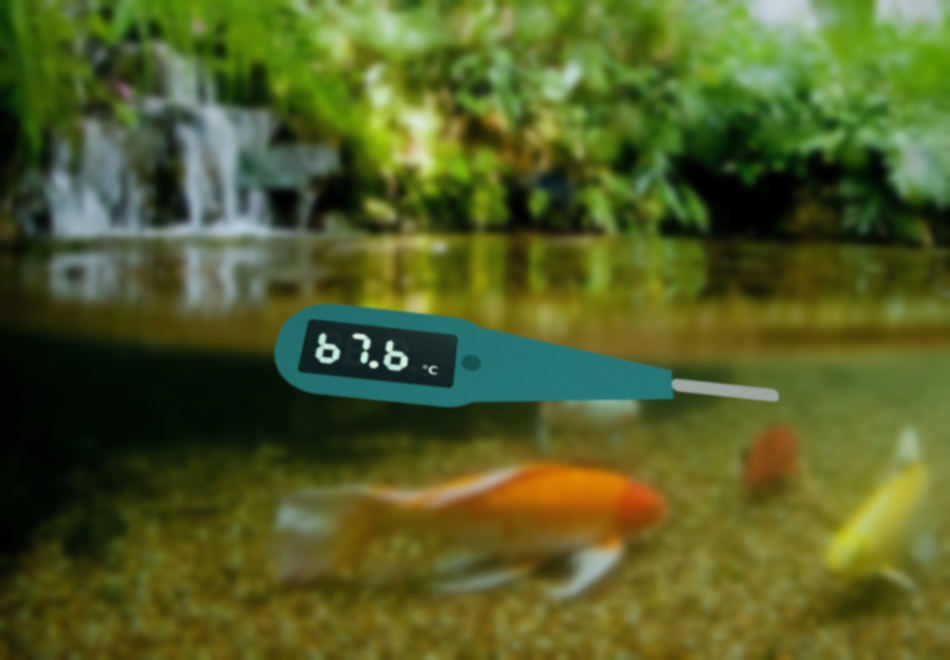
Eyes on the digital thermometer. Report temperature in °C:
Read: 67.6 °C
